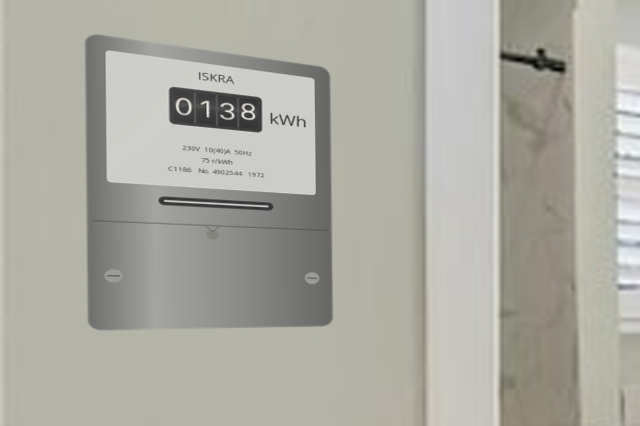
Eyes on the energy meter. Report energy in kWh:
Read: 138 kWh
